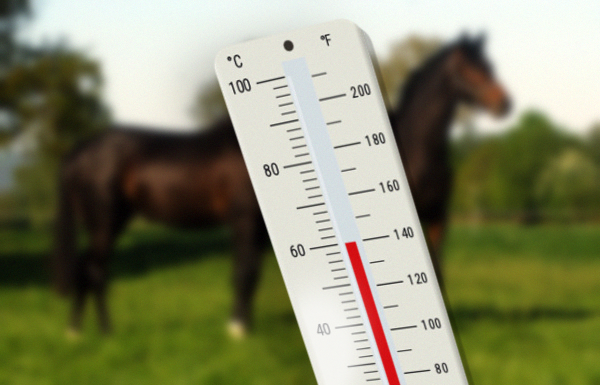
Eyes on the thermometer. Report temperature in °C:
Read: 60 °C
